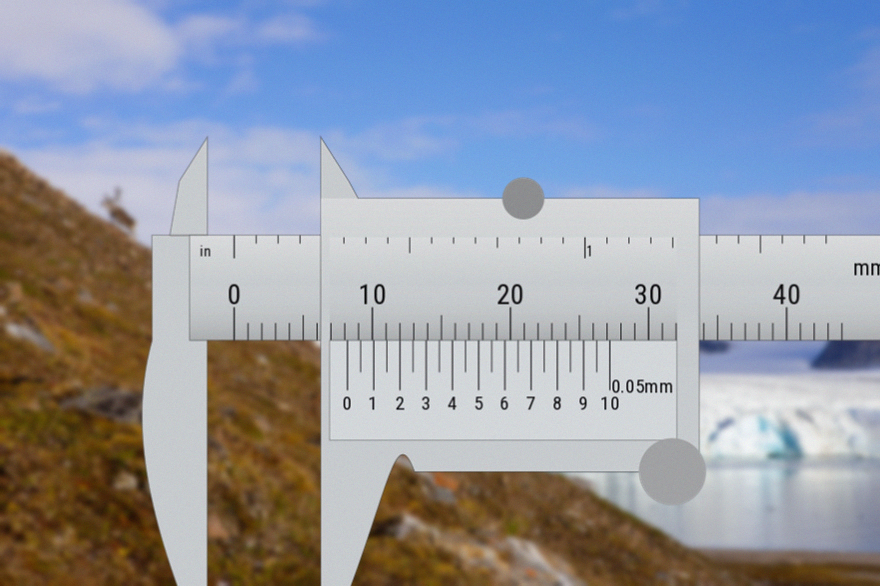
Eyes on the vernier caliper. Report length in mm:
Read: 8.2 mm
